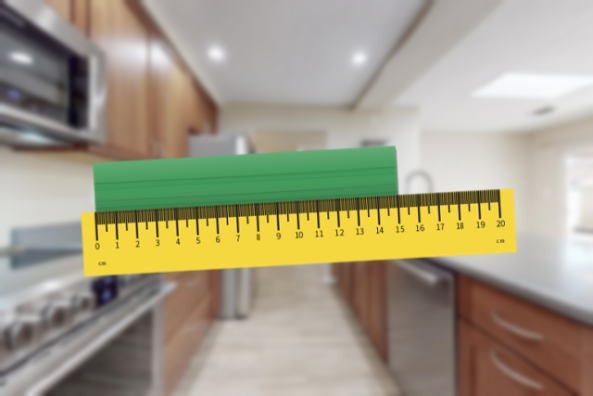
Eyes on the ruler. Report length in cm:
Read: 15 cm
